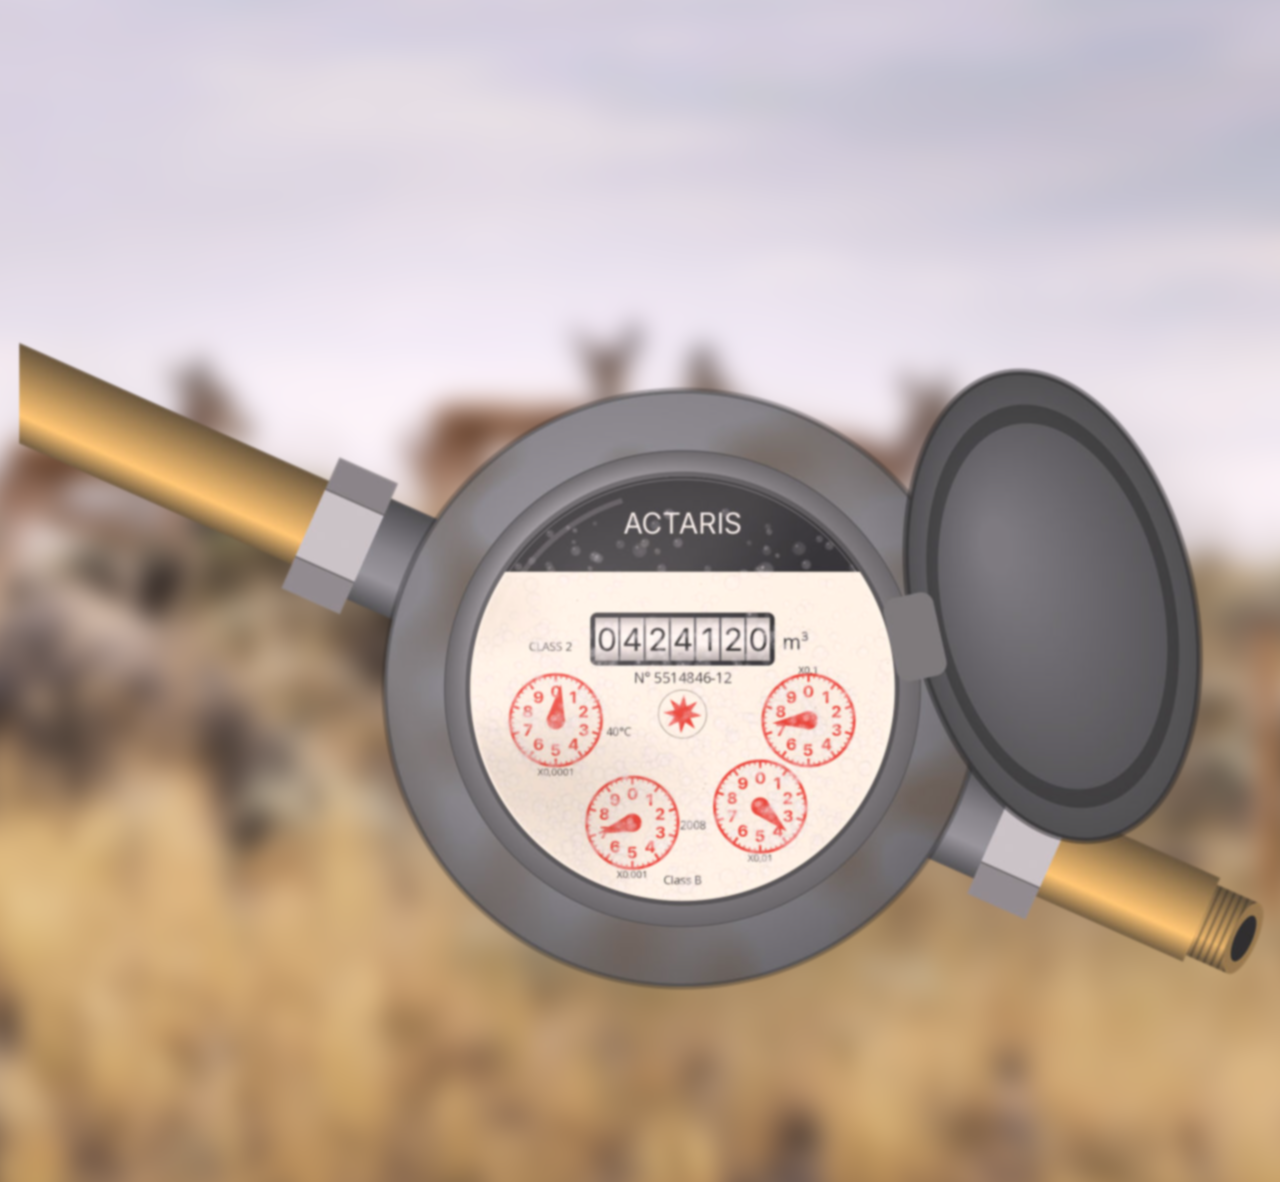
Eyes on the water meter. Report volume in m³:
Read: 424120.7370 m³
